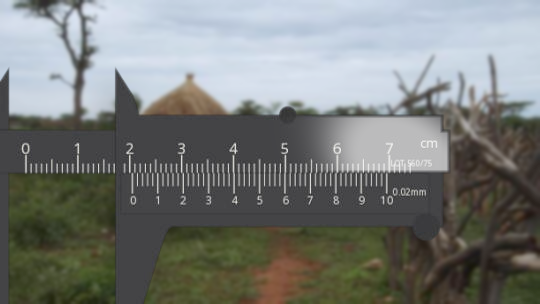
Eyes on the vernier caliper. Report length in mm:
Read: 20.5 mm
